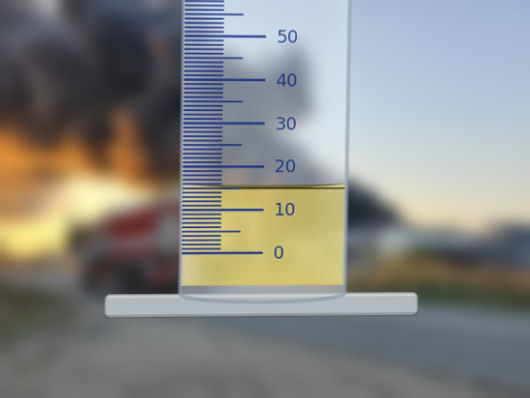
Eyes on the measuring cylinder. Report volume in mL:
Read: 15 mL
